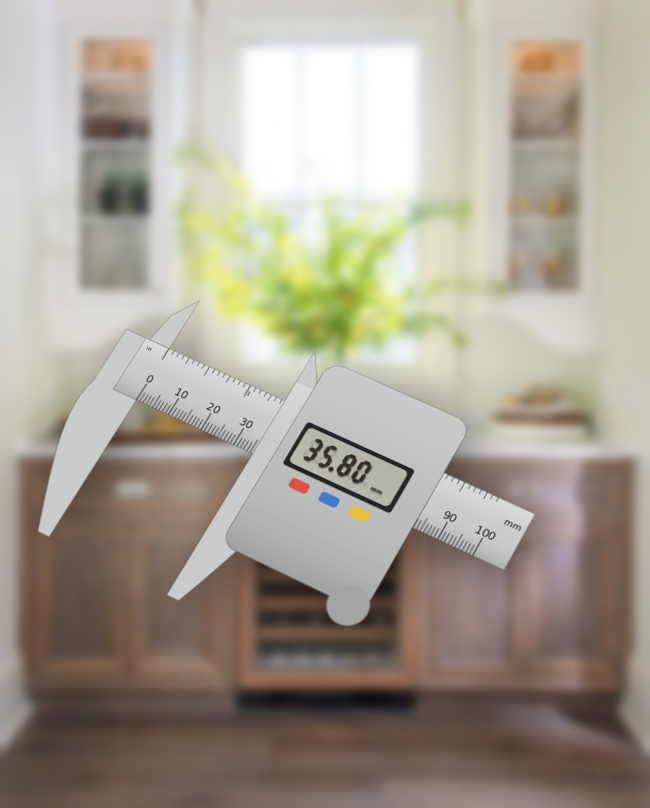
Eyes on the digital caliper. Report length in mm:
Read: 35.80 mm
